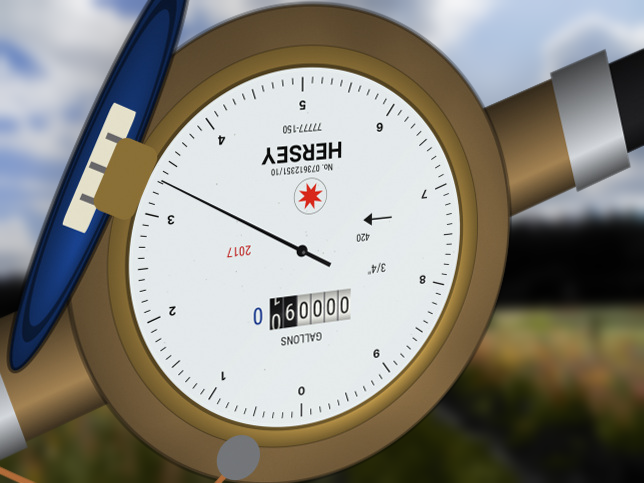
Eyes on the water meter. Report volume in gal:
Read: 903.3 gal
